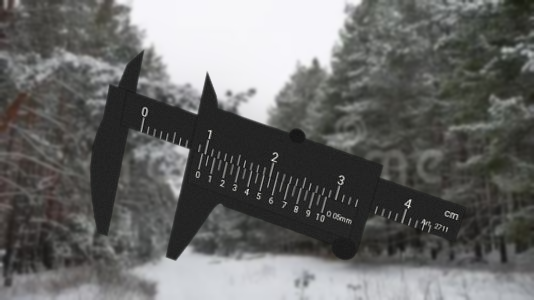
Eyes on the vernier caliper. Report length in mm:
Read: 9.6 mm
